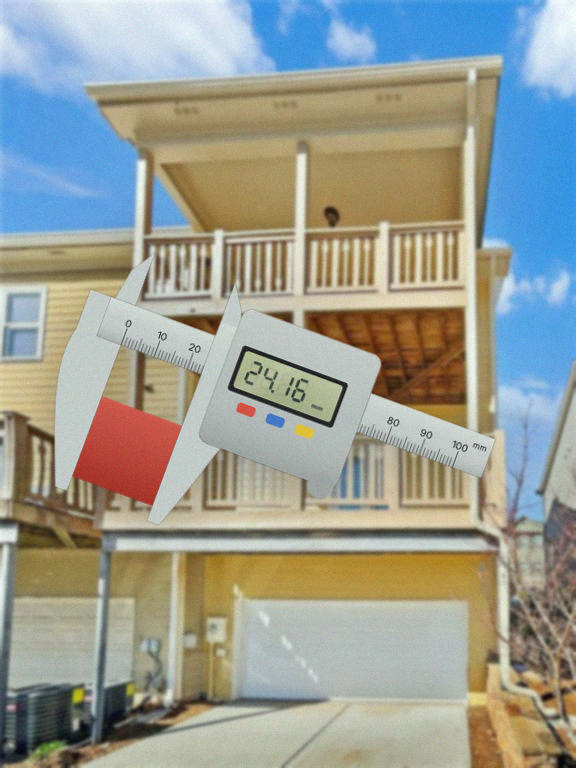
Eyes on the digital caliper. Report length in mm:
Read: 24.16 mm
